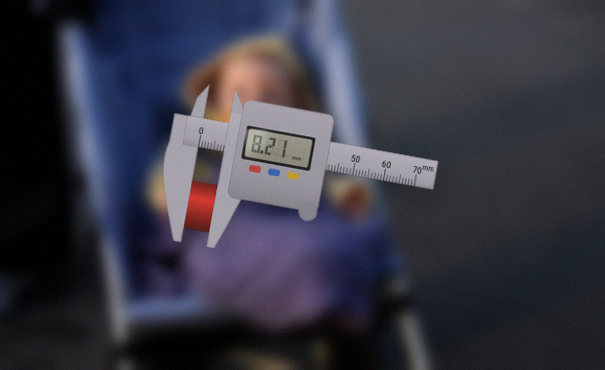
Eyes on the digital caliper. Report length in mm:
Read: 8.21 mm
